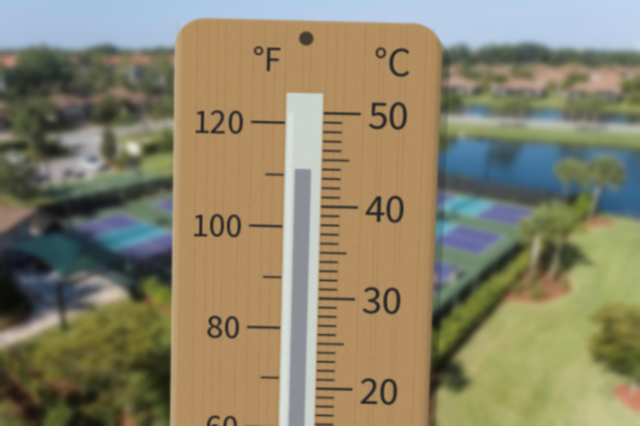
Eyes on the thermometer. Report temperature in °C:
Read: 44 °C
